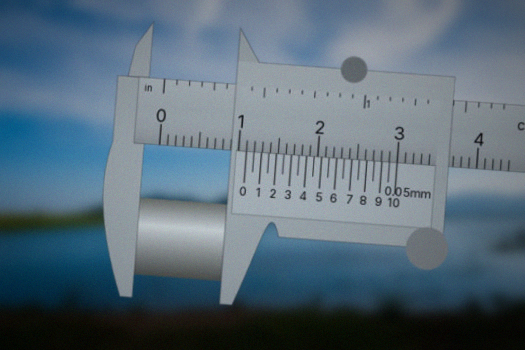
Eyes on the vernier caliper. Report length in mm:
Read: 11.0 mm
